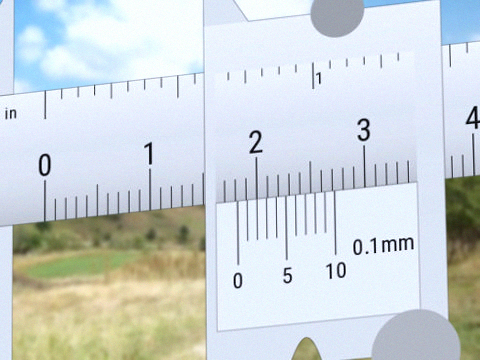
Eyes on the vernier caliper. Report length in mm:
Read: 18.2 mm
